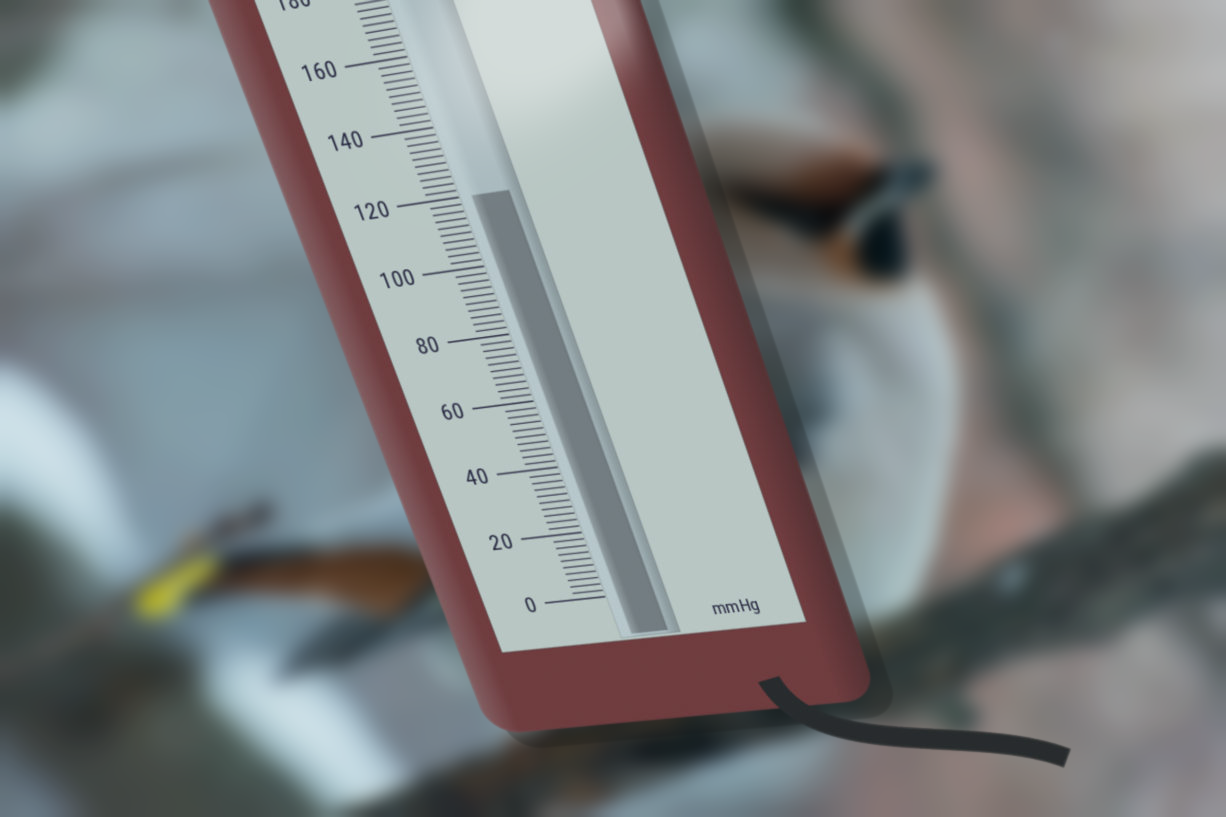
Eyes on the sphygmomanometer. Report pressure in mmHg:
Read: 120 mmHg
